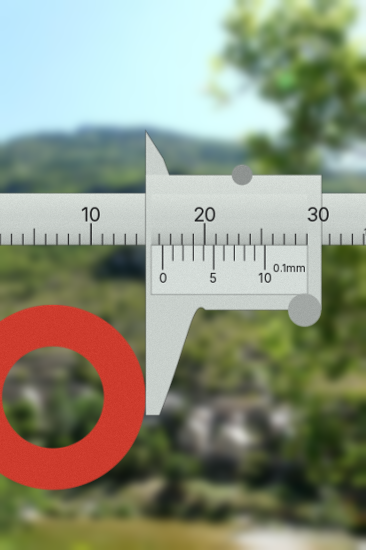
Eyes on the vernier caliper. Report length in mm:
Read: 16.3 mm
